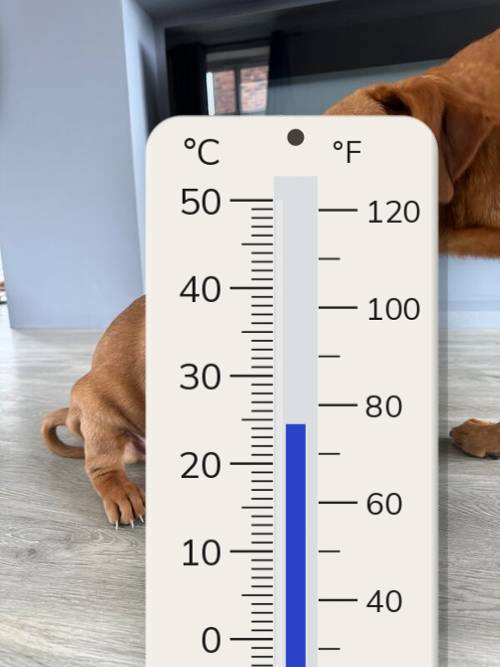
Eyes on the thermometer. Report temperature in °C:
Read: 24.5 °C
